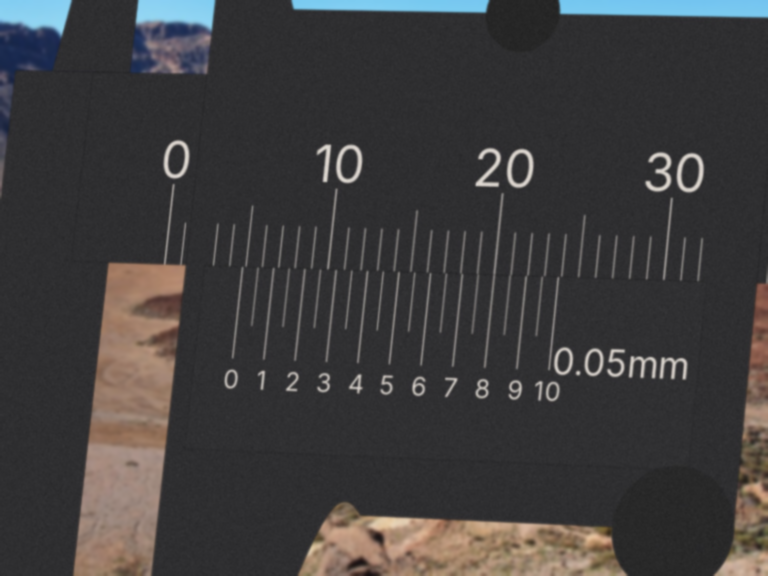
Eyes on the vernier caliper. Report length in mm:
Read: 4.8 mm
